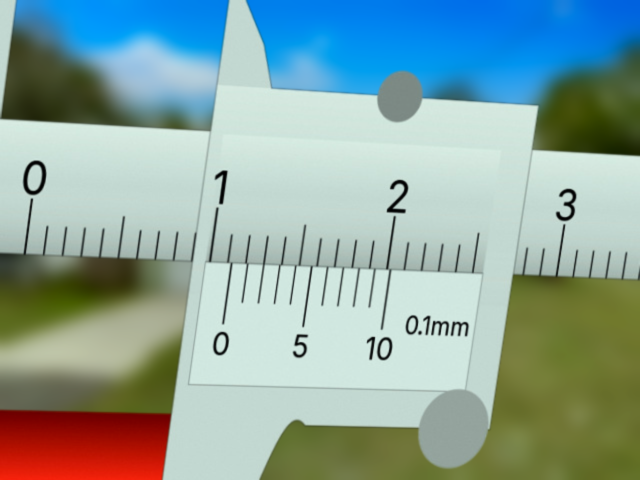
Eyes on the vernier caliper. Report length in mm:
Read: 11.2 mm
